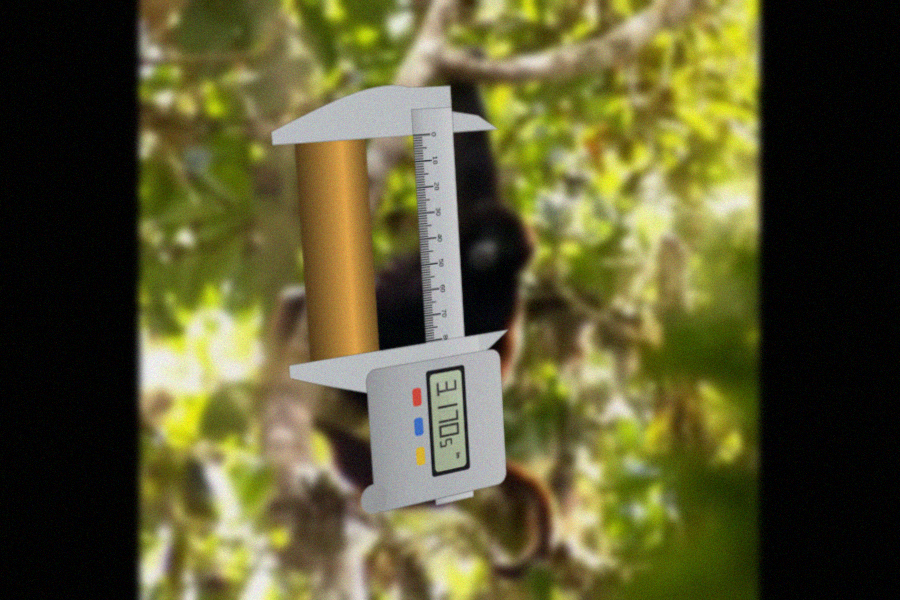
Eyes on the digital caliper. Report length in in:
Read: 3.1705 in
